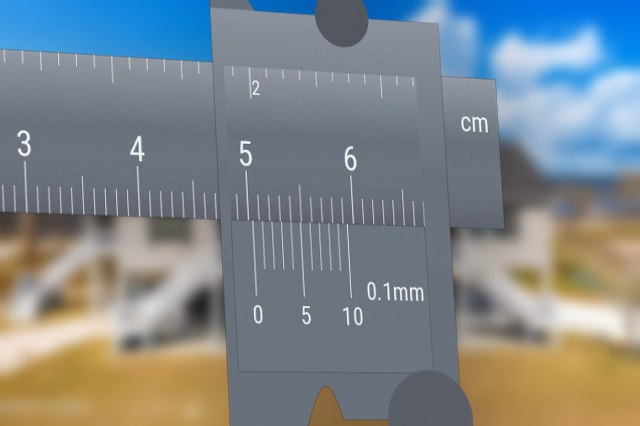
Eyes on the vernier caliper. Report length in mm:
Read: 50.4 mm
